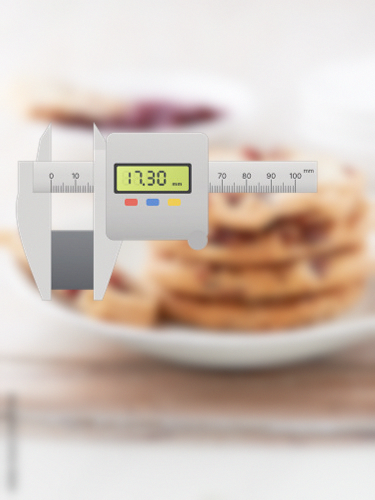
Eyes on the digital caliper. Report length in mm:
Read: 17.30 mm
